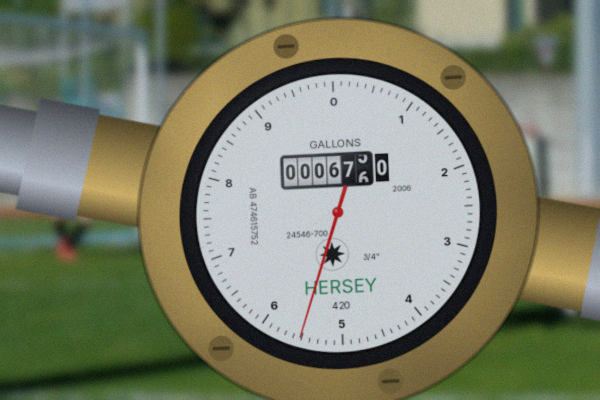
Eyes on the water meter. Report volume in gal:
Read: 6755.5 gal
